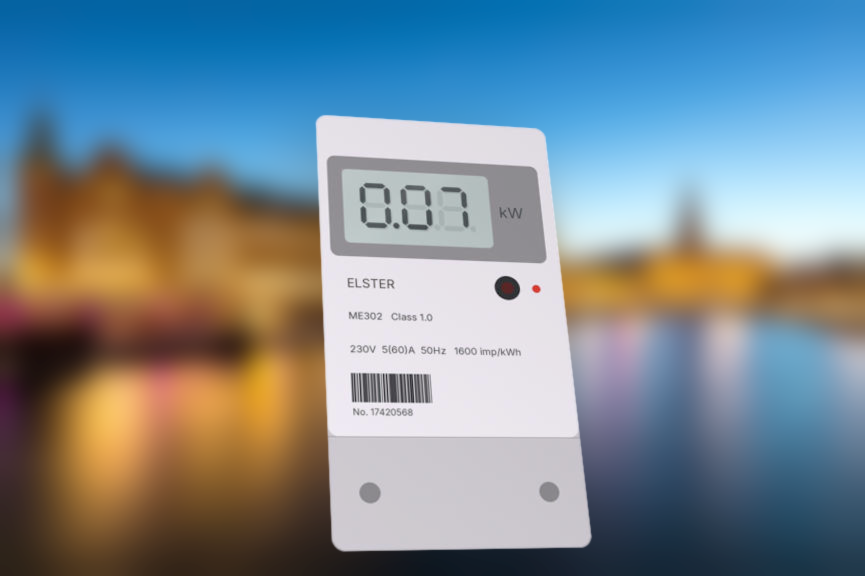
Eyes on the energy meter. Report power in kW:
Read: 0.07 kW
